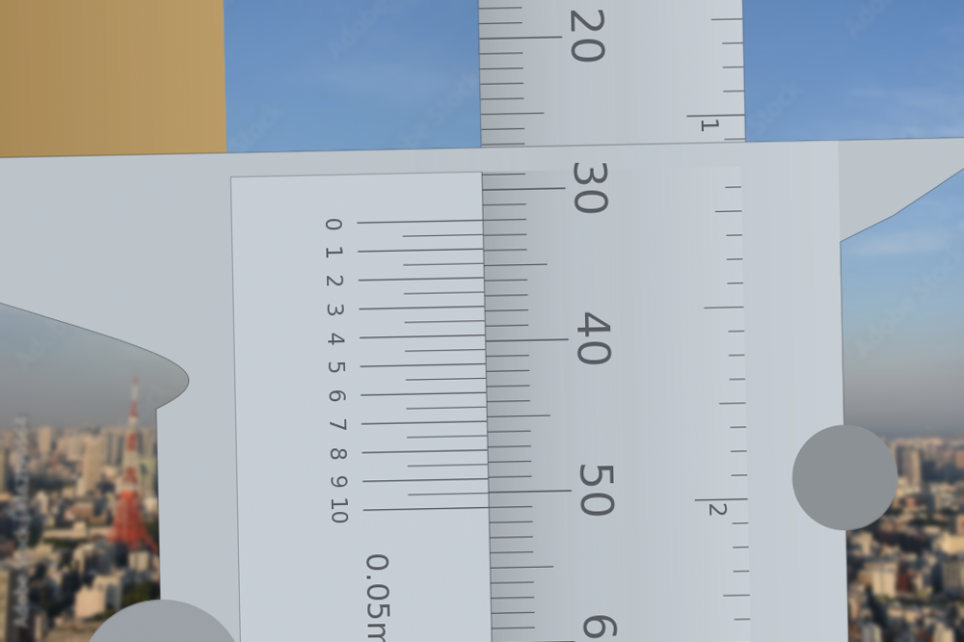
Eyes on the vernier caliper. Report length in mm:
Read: 32.0 mm
